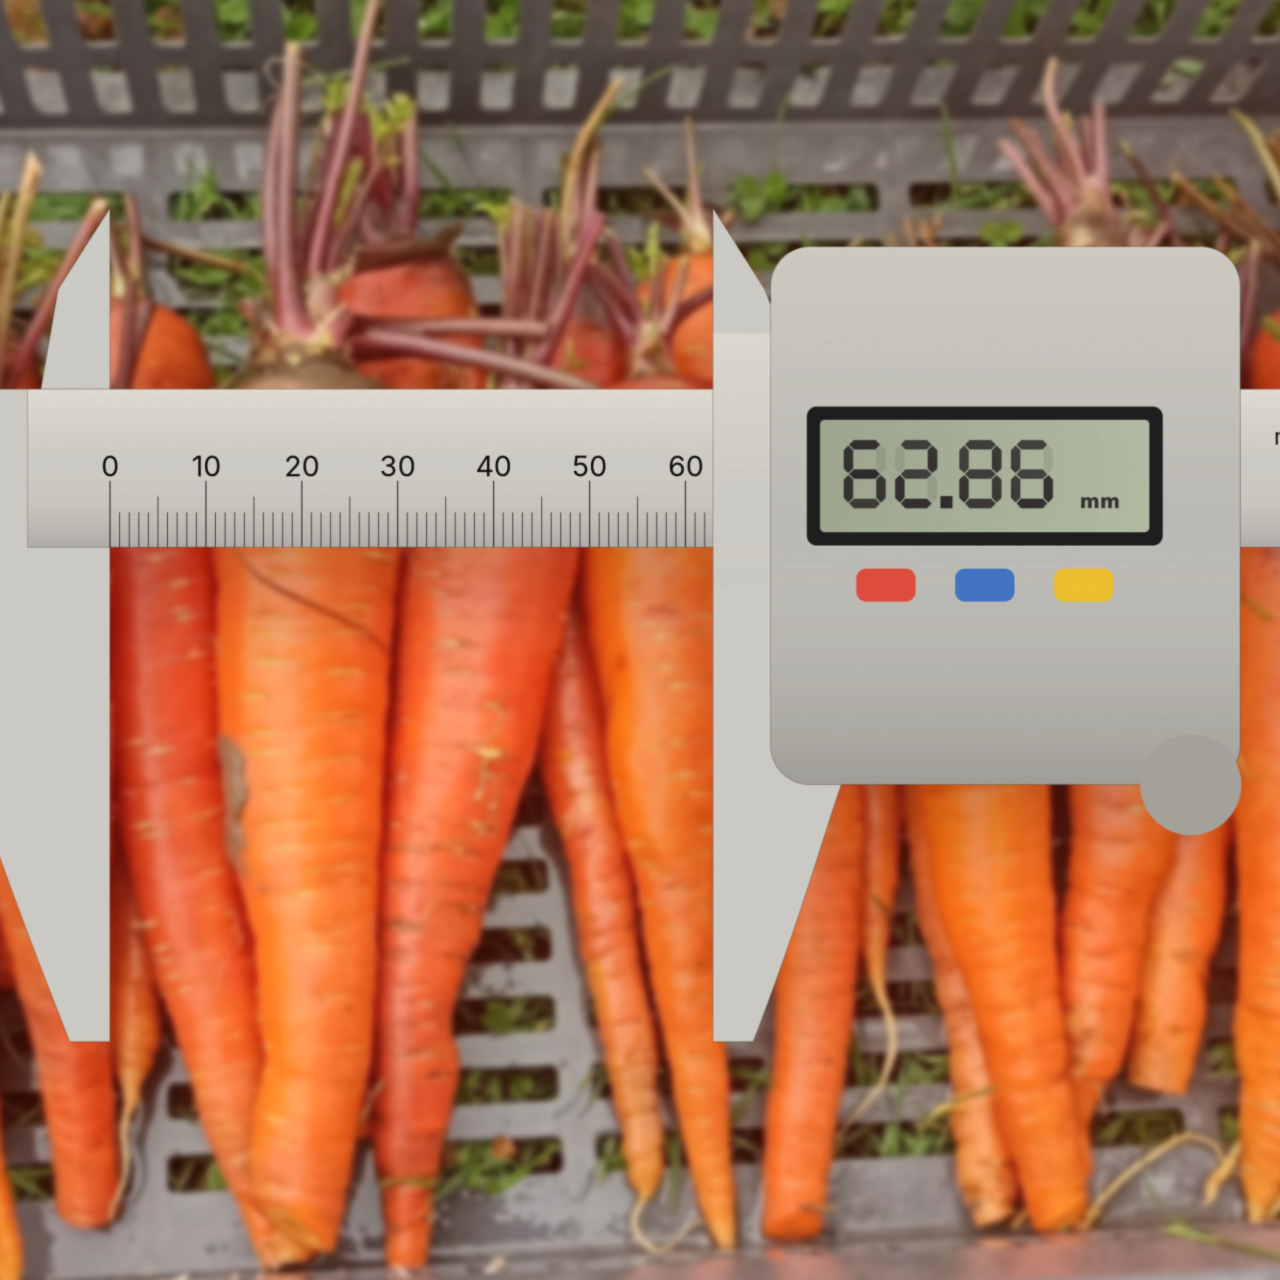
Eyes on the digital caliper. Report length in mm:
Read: 62.86 mm
